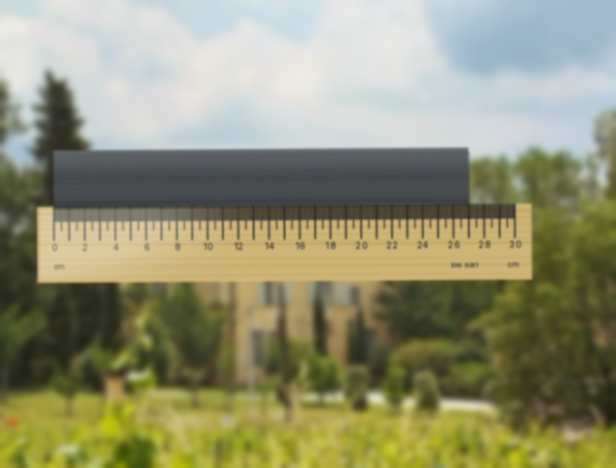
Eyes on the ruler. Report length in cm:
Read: 27 cm
